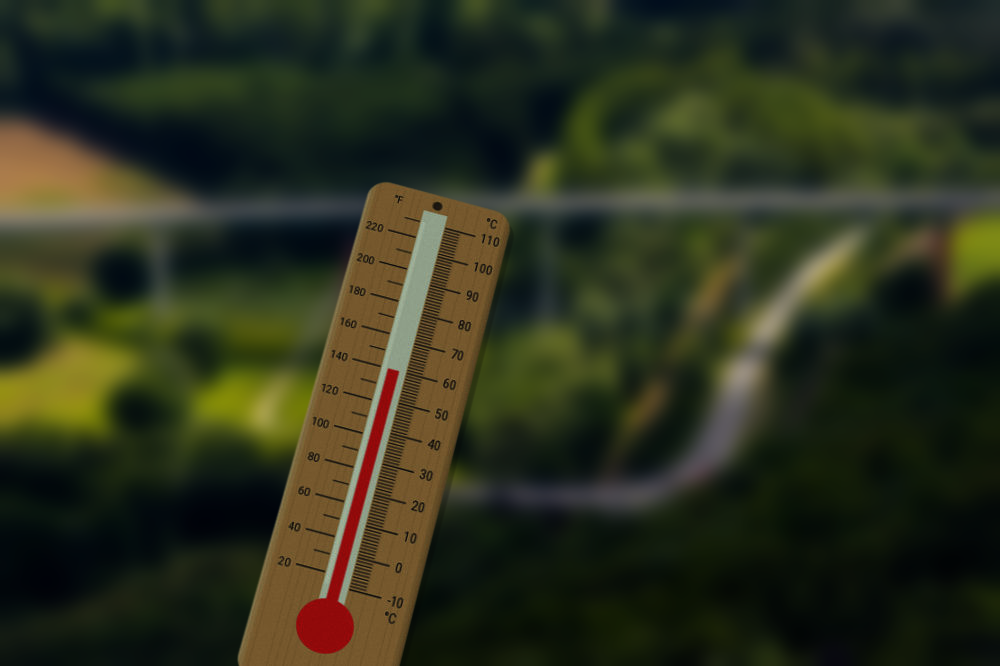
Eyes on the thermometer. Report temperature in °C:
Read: 60 °C
